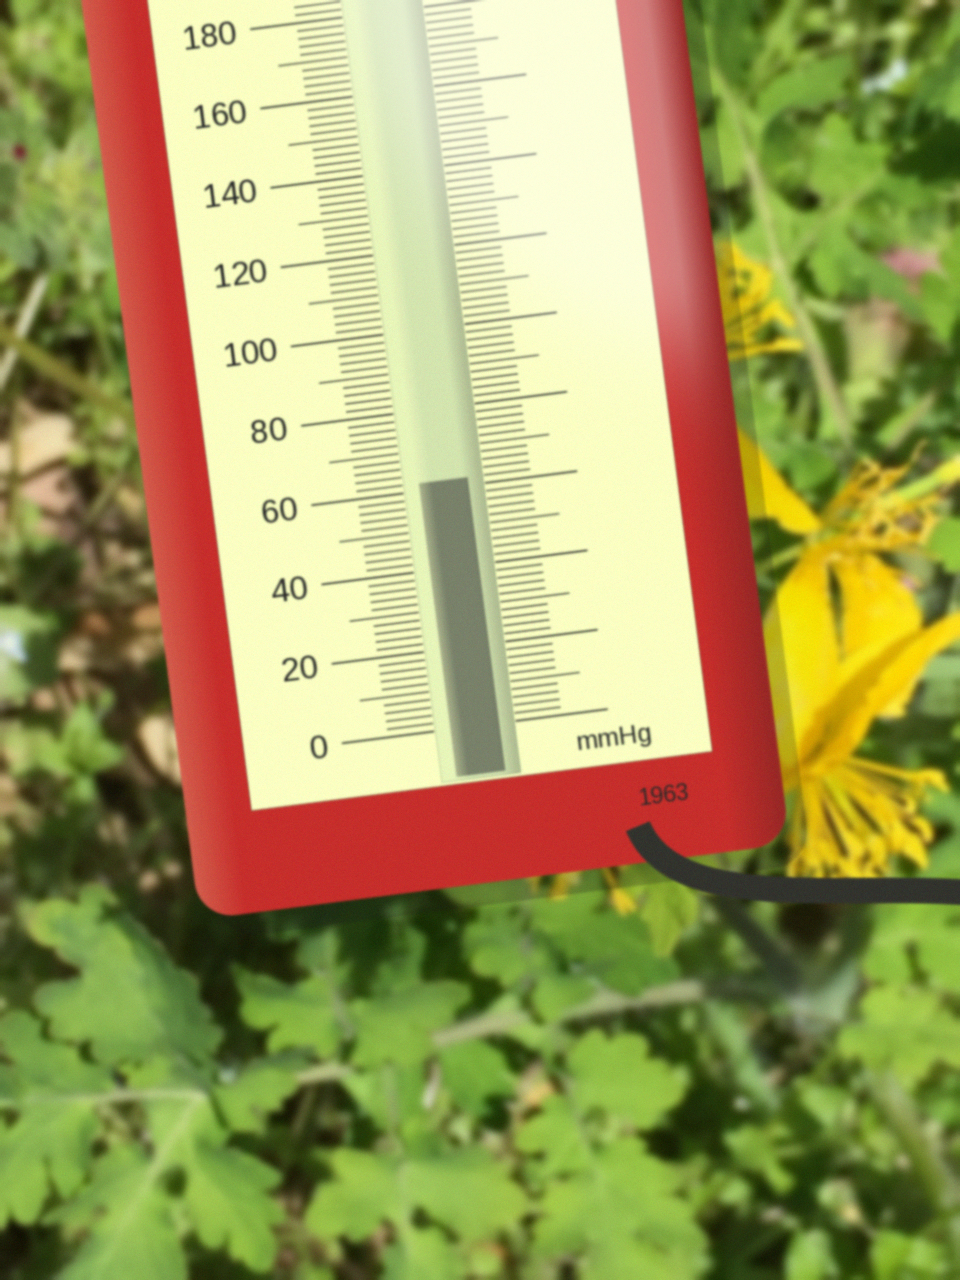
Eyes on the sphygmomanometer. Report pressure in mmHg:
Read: 62 mmHg
